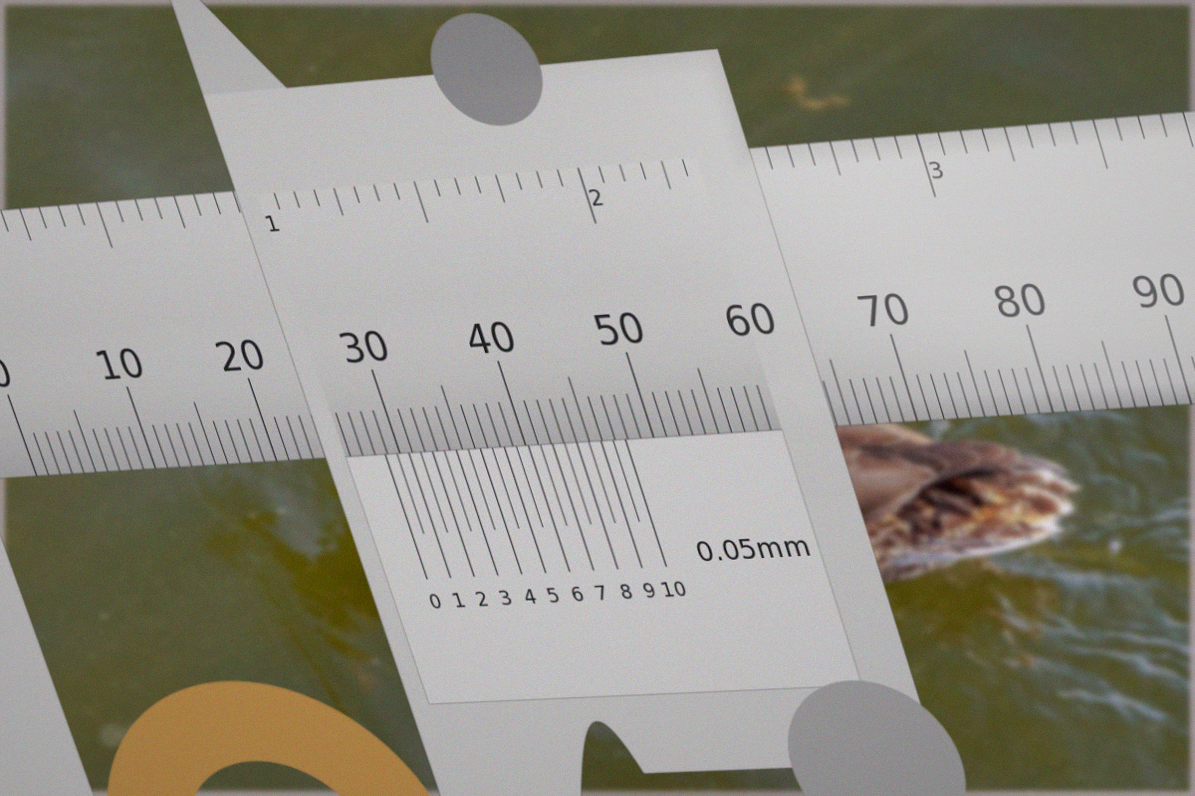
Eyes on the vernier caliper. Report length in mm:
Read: 28.8 mm
